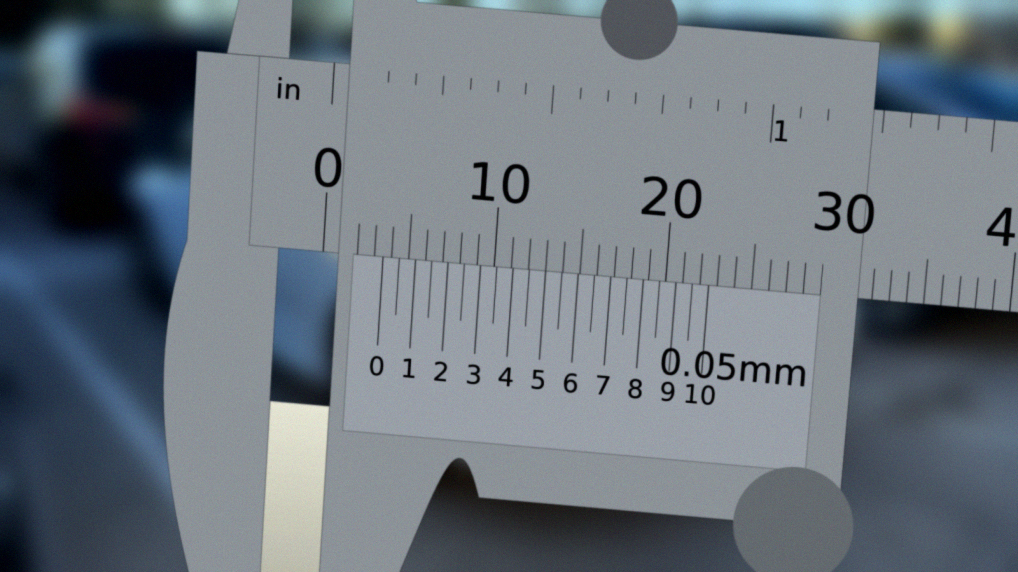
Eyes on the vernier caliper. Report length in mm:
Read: 3.5 mm
